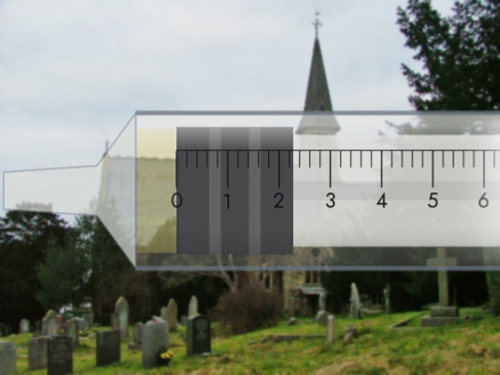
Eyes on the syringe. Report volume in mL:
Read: 0 mL
